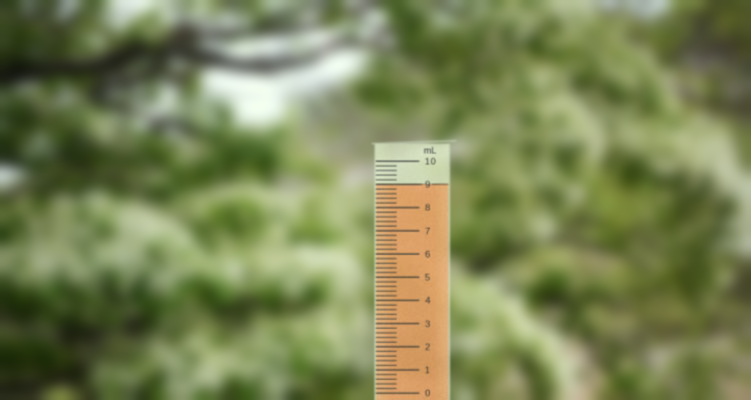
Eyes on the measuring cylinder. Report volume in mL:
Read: 9 mL
